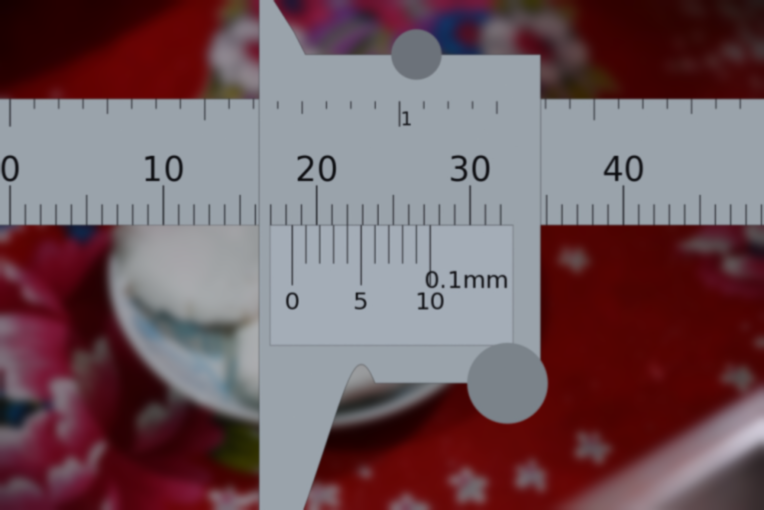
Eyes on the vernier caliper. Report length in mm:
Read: 18.4 mm
